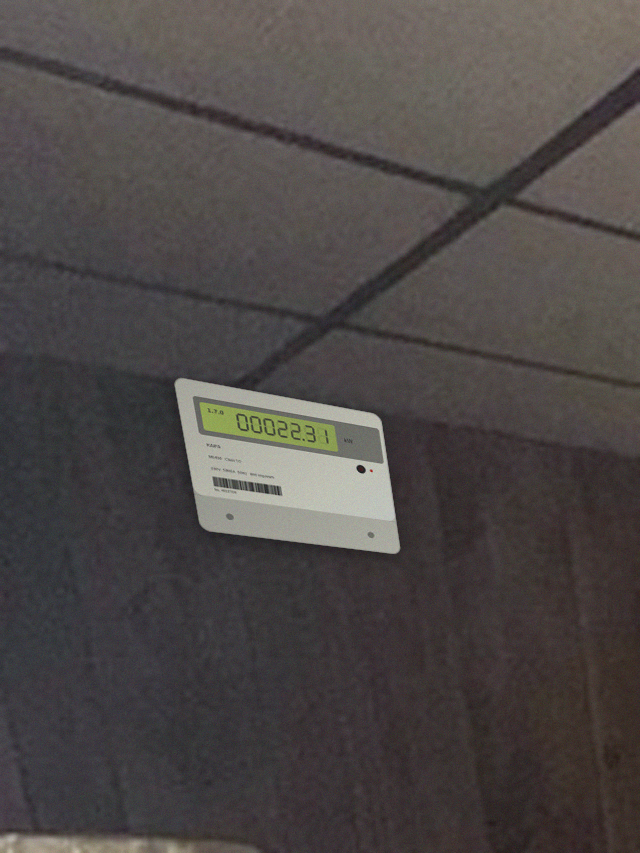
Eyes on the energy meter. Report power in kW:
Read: 22.31 kW
